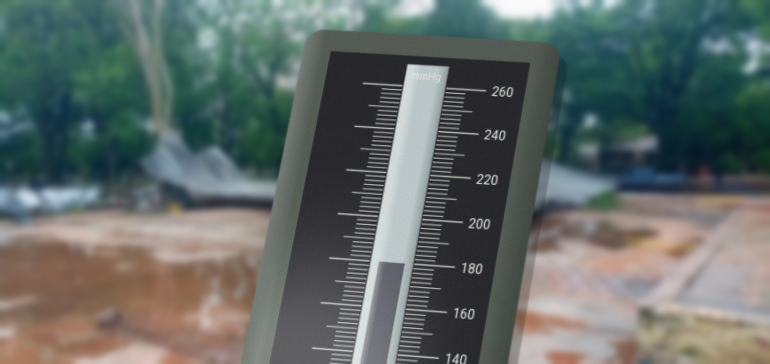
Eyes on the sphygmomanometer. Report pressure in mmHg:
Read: 180 mmHg
